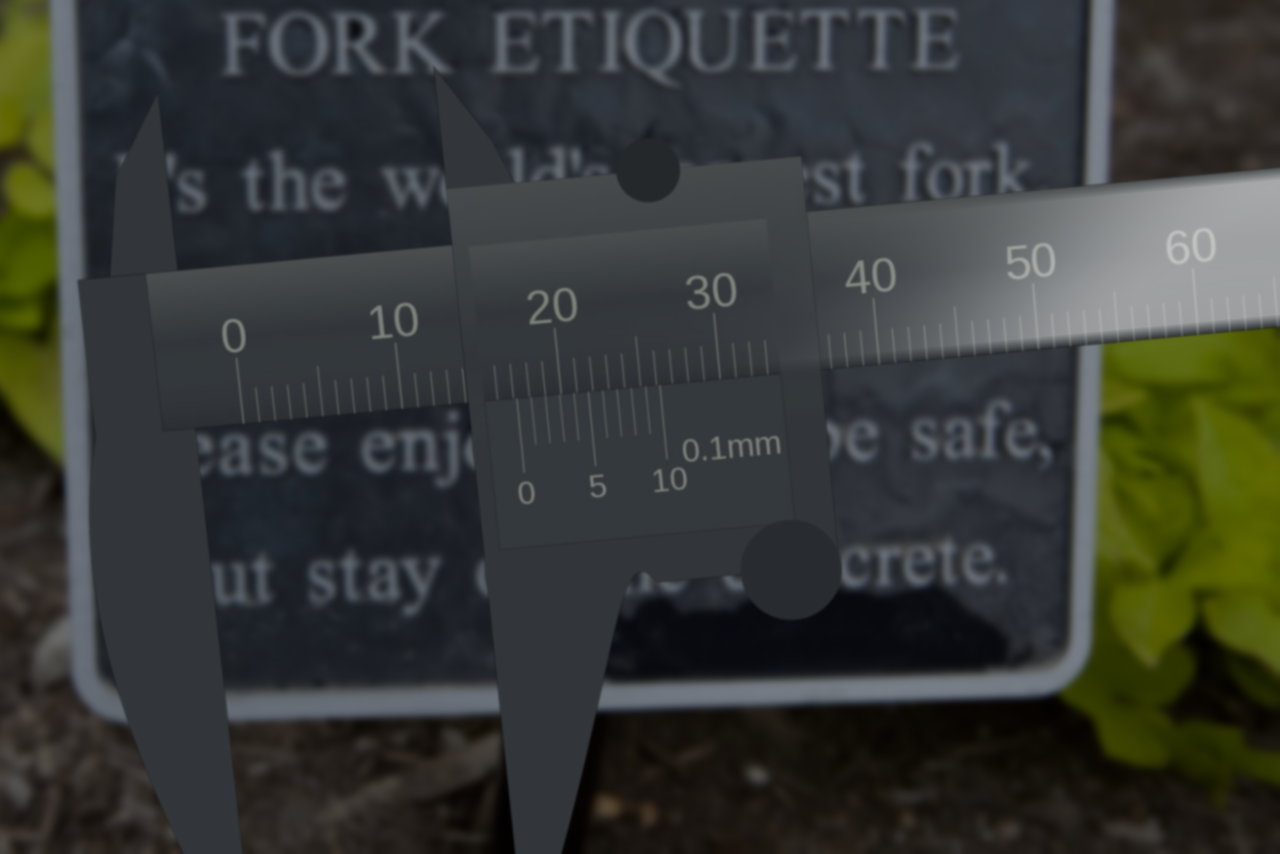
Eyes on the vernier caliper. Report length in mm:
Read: 17.2 mm
